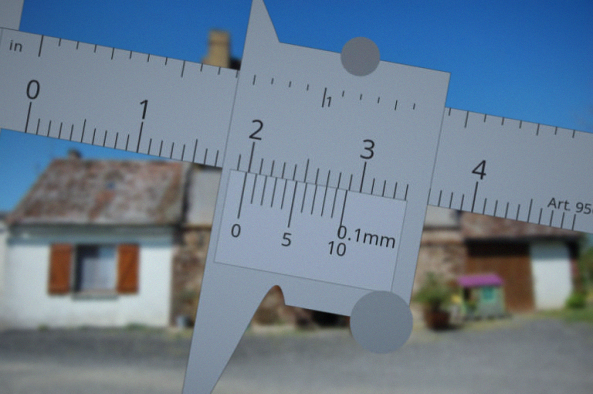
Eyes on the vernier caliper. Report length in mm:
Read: 19.8 mm
